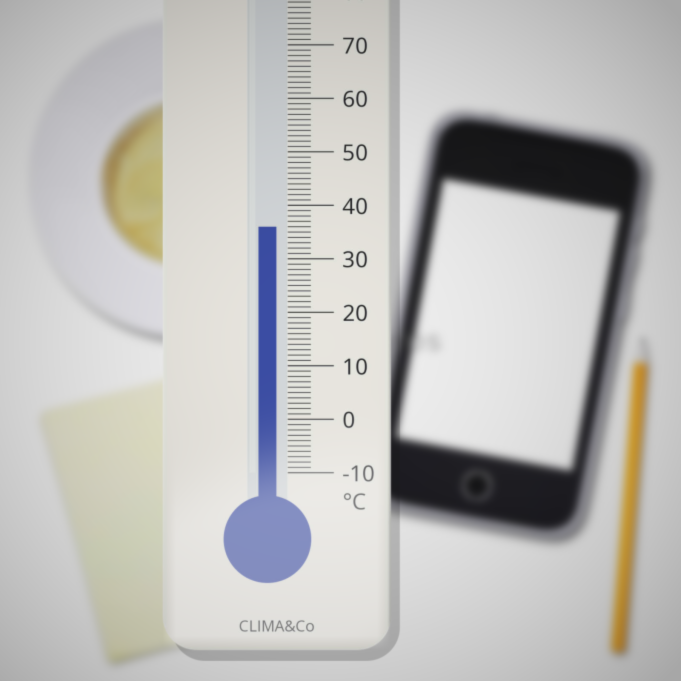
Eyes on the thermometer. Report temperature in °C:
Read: 36 °C
